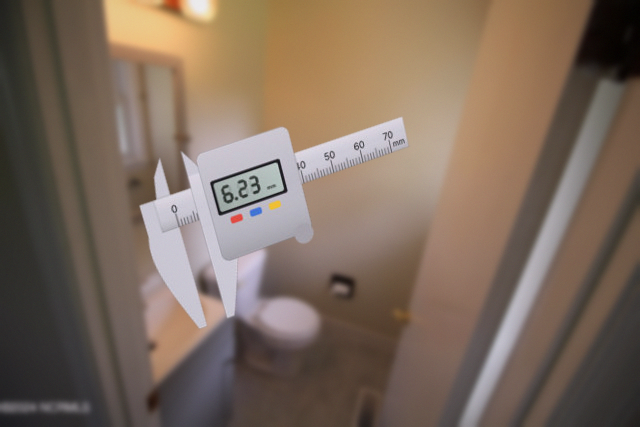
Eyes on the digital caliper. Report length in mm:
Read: 6.23 mm
